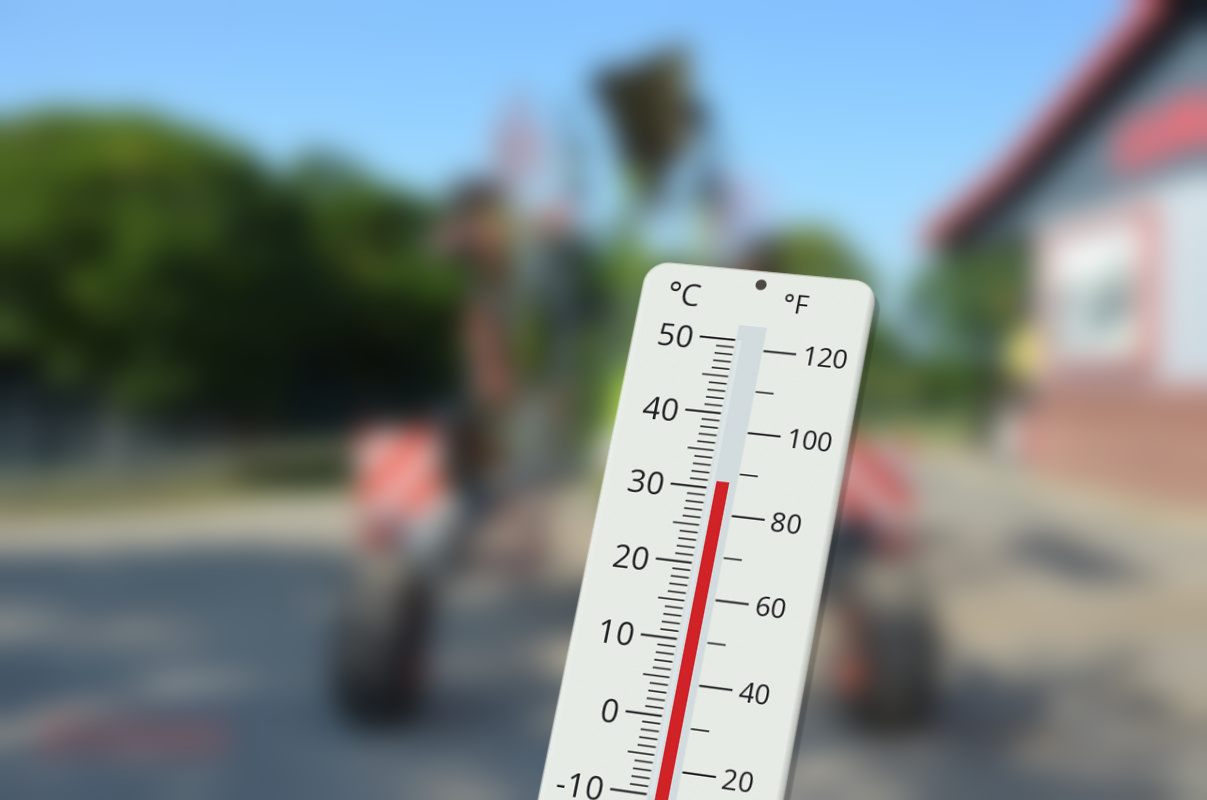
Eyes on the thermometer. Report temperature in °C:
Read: 31 °C
